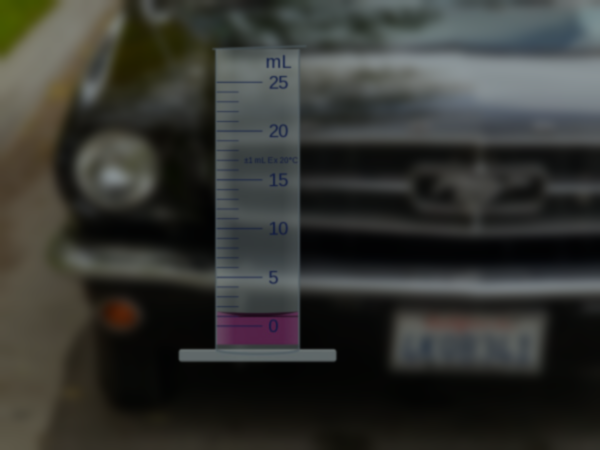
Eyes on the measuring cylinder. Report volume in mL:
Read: 1 mL
